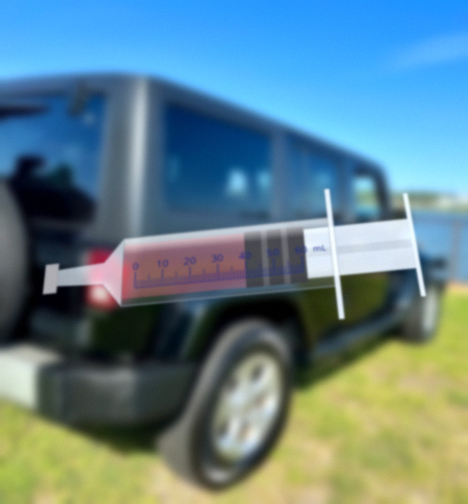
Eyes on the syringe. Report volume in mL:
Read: 40 mL
